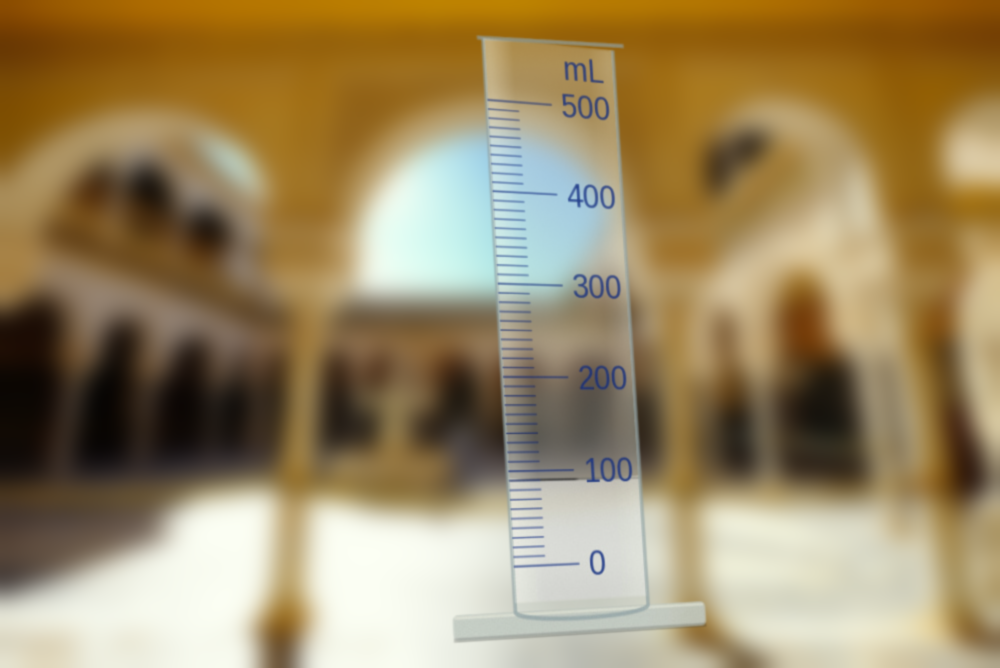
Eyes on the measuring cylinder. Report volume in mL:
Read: 90 mL
